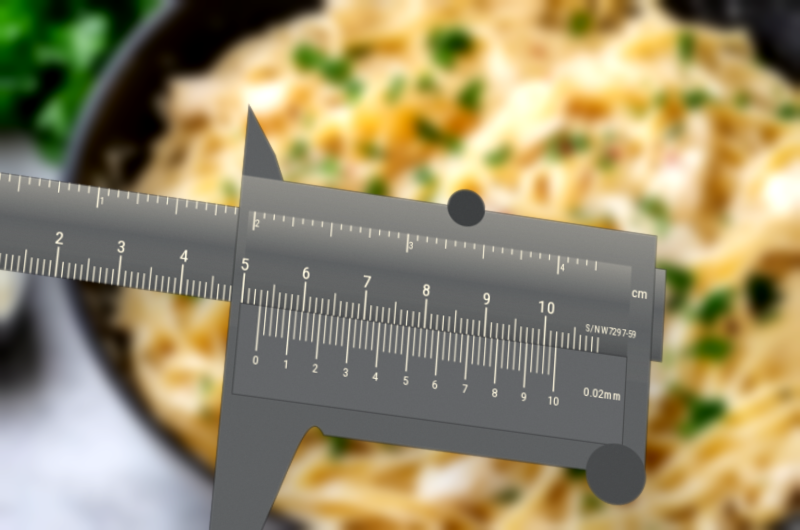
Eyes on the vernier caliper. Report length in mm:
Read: 53.0 mm
